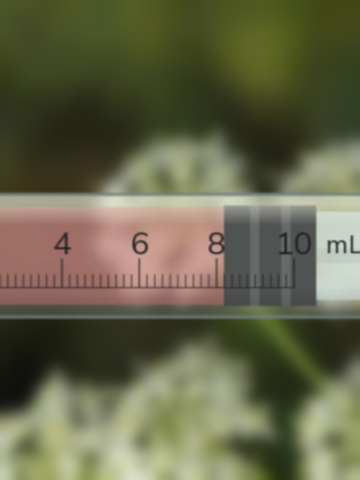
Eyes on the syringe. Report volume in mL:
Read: 8.2 mL
